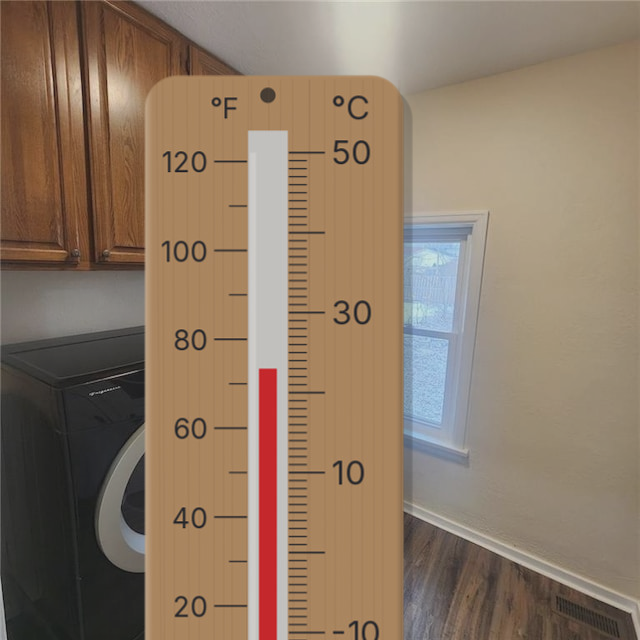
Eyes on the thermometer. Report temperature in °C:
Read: 23 °C
